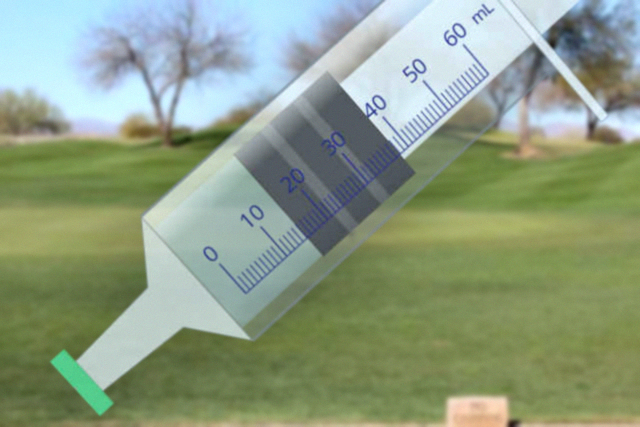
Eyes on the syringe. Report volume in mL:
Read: 15 mL
